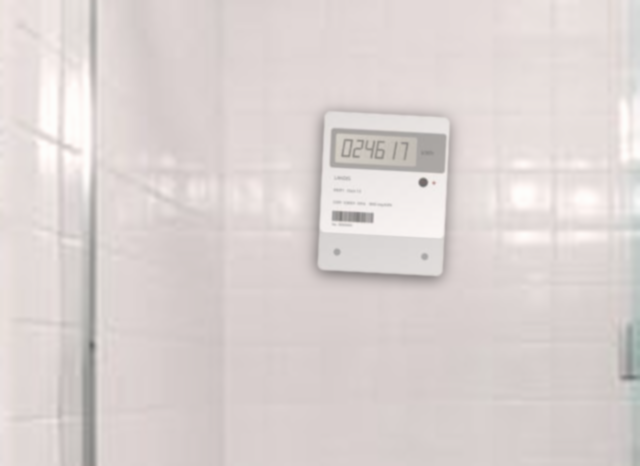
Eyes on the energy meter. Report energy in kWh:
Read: 24617 kWh
